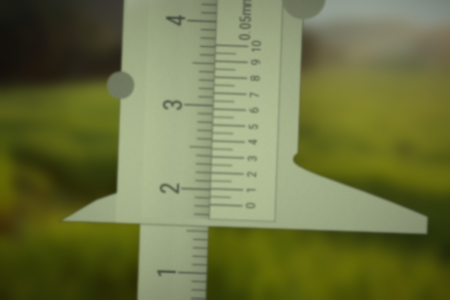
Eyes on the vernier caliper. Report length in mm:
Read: 18.2 mm
